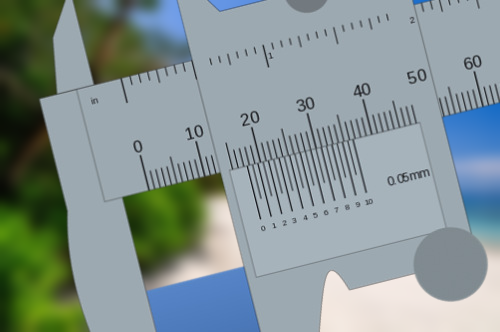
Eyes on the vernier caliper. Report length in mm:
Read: 17.6 mm
